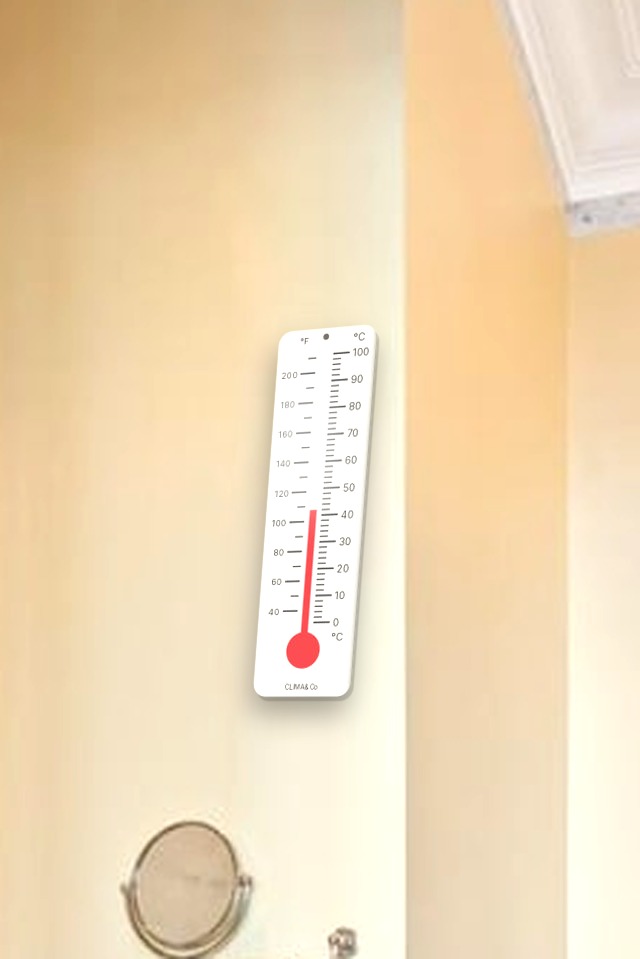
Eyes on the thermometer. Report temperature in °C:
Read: 42 °C
